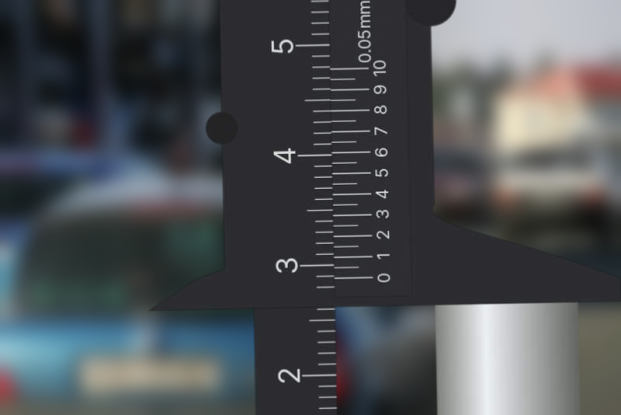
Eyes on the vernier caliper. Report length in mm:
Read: 28.8 mm
